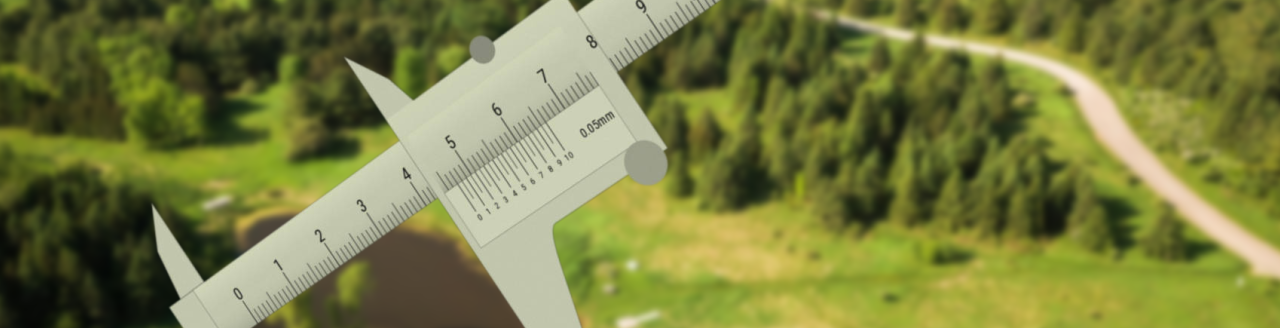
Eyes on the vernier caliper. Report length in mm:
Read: 47.0 mm
